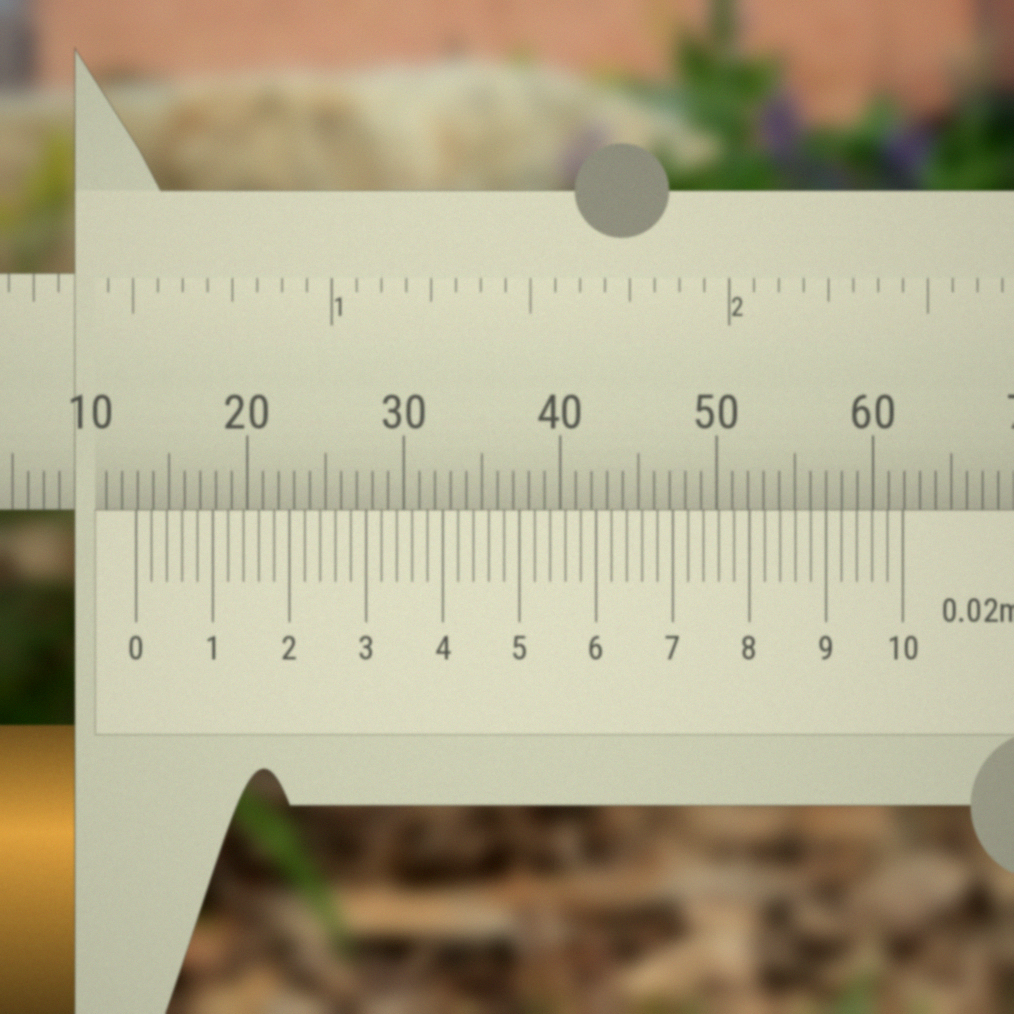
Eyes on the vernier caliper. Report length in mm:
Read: 12.9 mm
